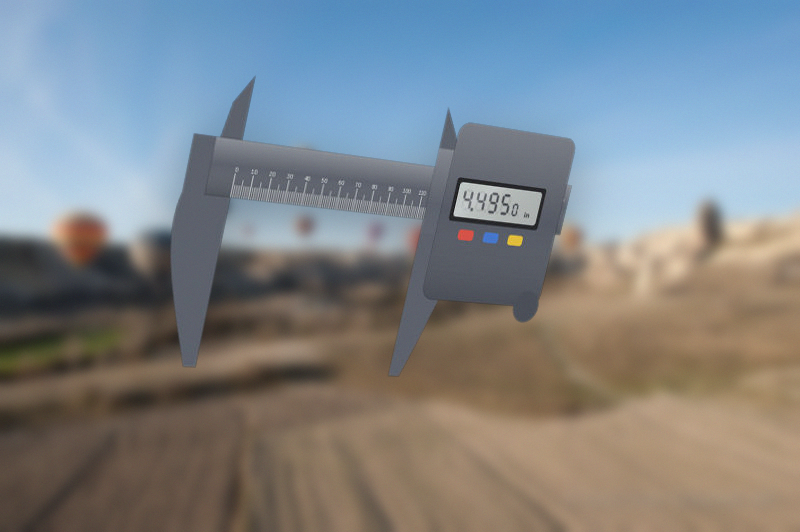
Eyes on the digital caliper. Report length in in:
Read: 4.4950 in
